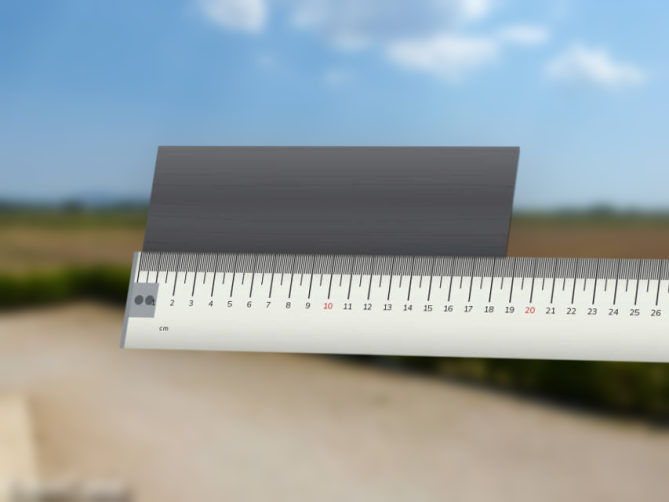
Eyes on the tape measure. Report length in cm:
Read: 18.5 cm
